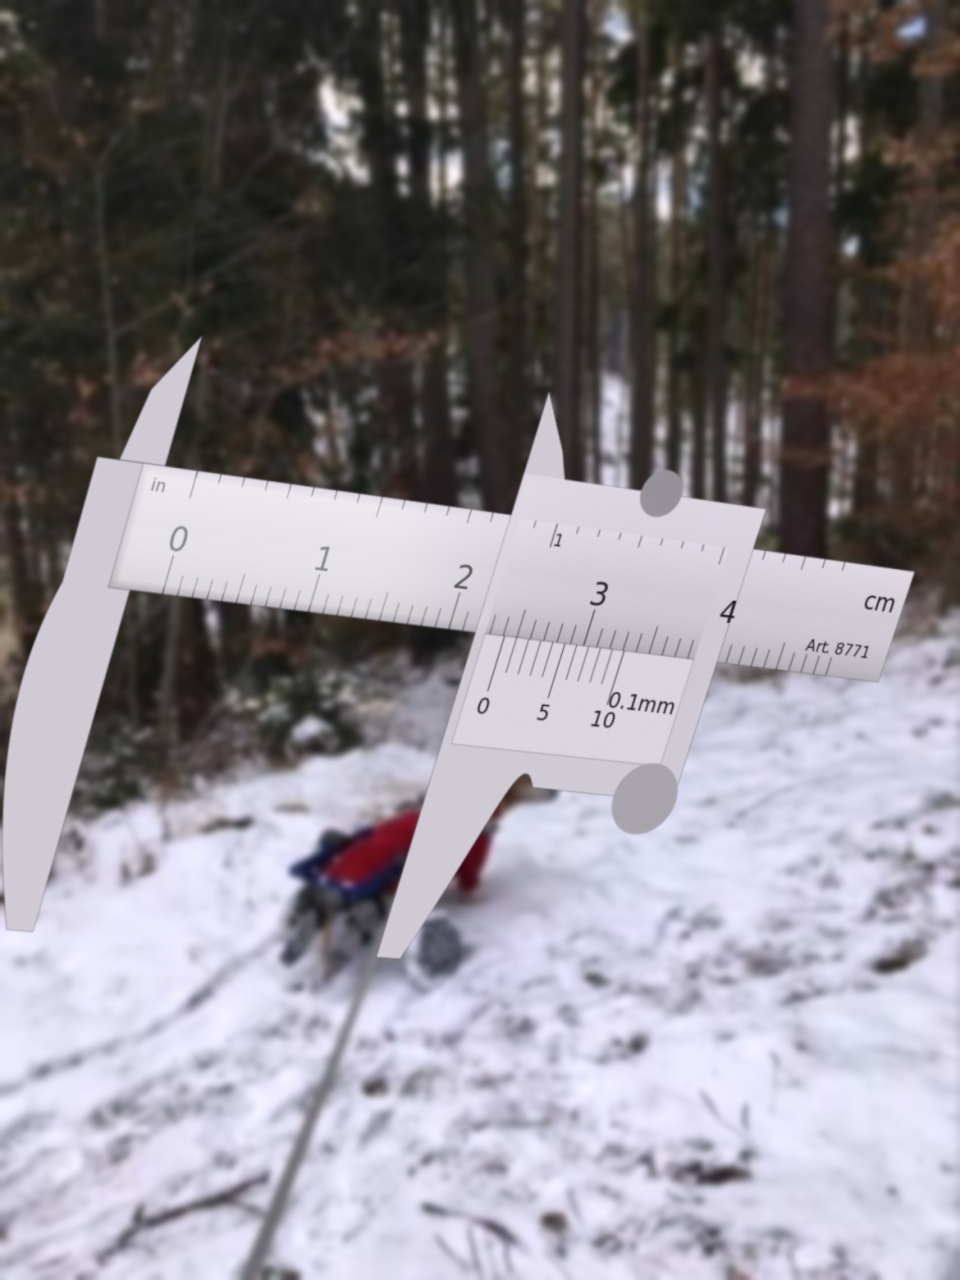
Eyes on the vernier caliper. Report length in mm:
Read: 24.1 mm
